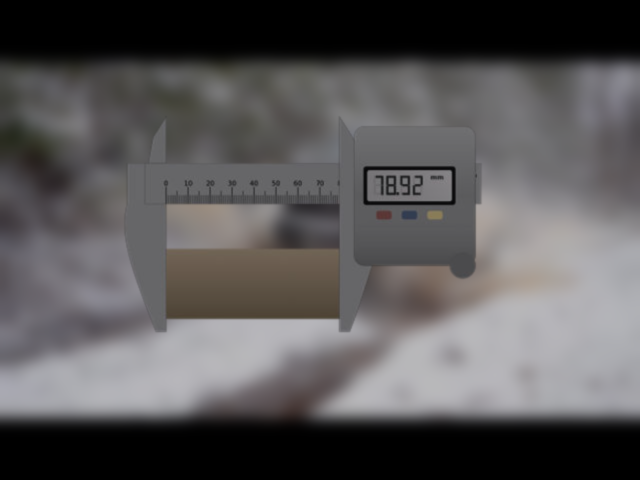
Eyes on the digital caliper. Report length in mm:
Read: 78.92 mm
